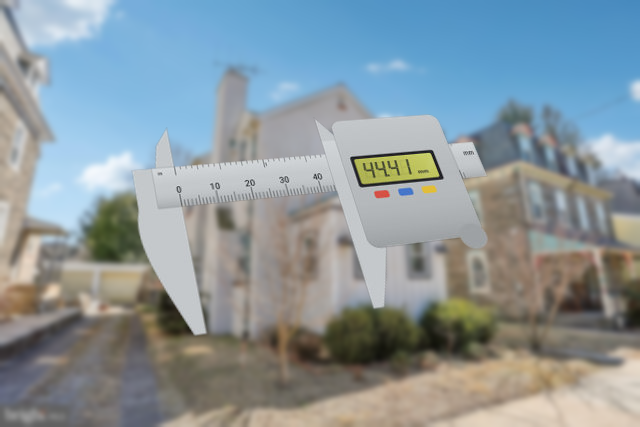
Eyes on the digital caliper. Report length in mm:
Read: 44.41 mm
